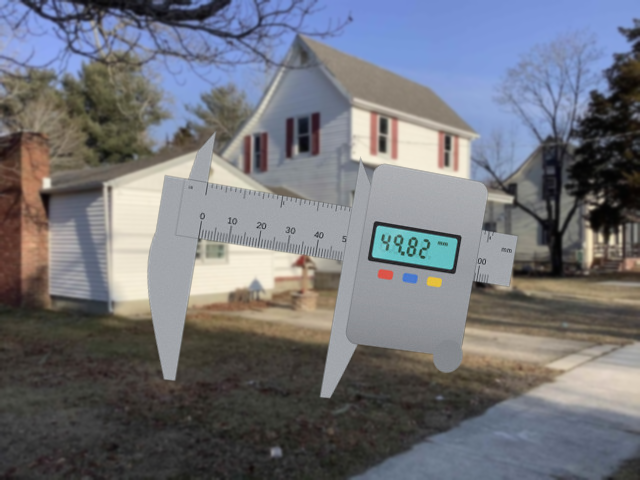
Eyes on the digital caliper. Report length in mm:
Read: 49.82 mm
